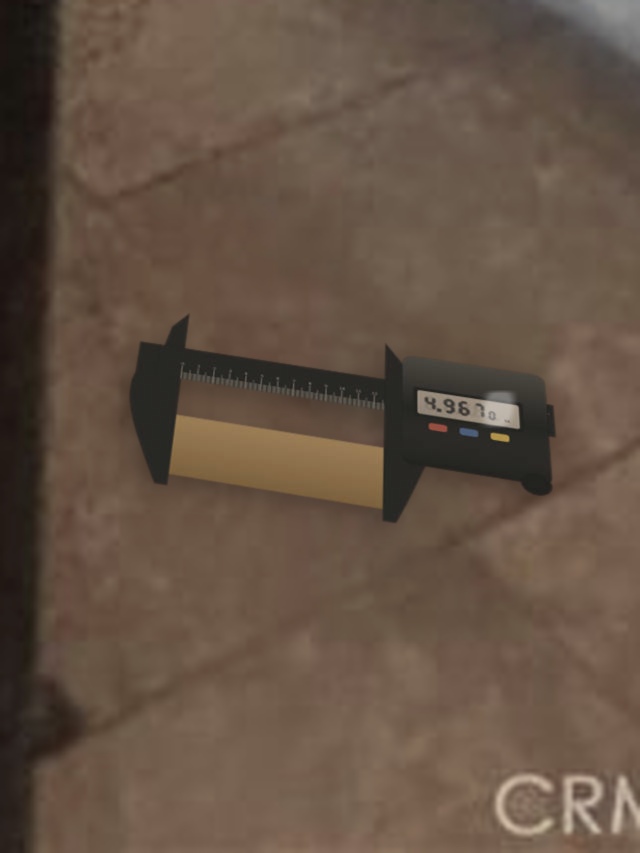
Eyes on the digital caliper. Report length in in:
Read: 4.9670 in
